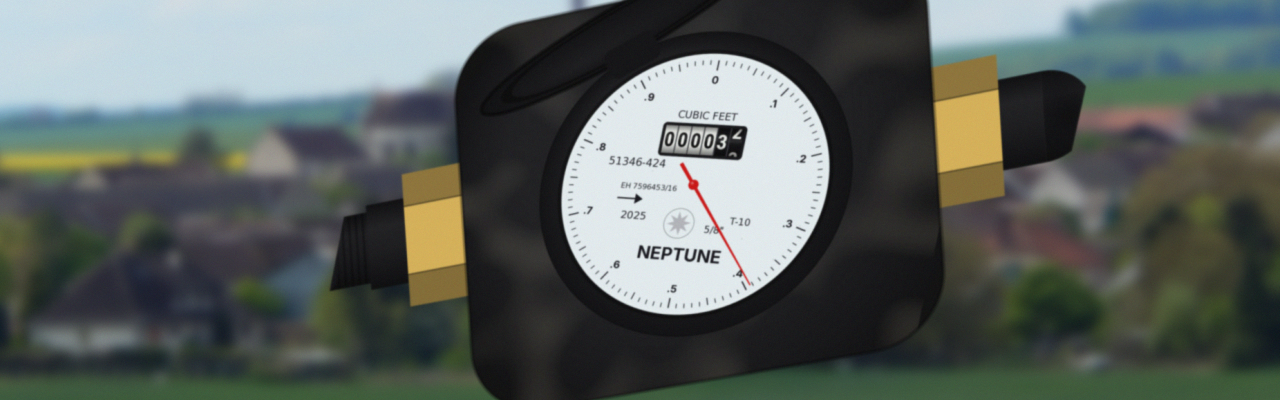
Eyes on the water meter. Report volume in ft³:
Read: 32.39 ft³
